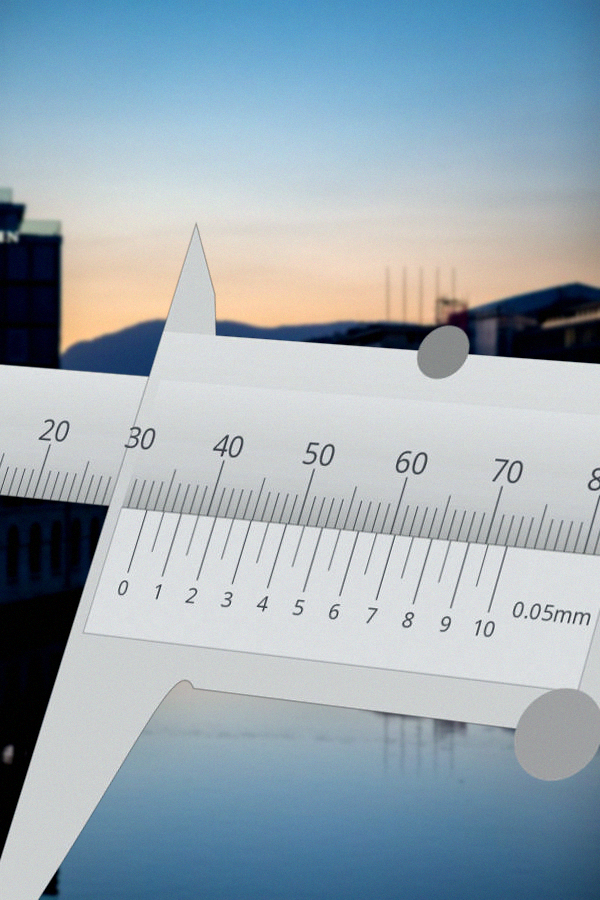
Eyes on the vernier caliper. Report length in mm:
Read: 33.2 mm
